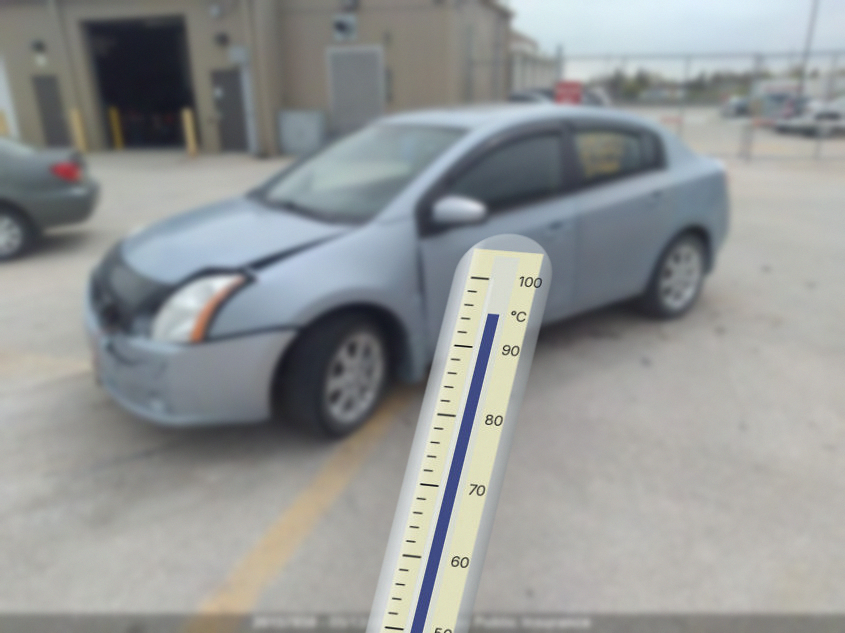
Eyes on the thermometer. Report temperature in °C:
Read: 95 °C
